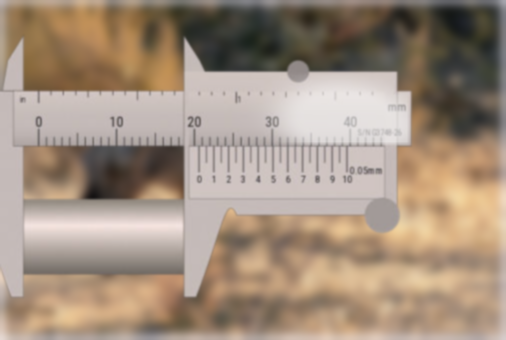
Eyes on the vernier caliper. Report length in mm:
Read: 20.6 mm
